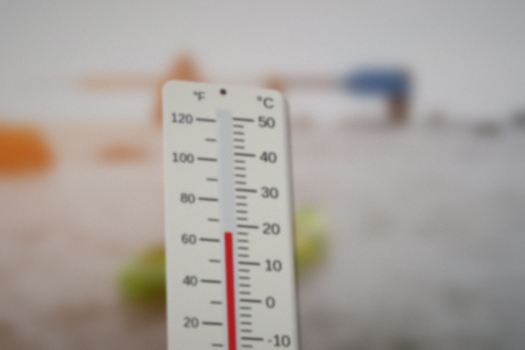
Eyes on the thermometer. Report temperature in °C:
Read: 18 °C
